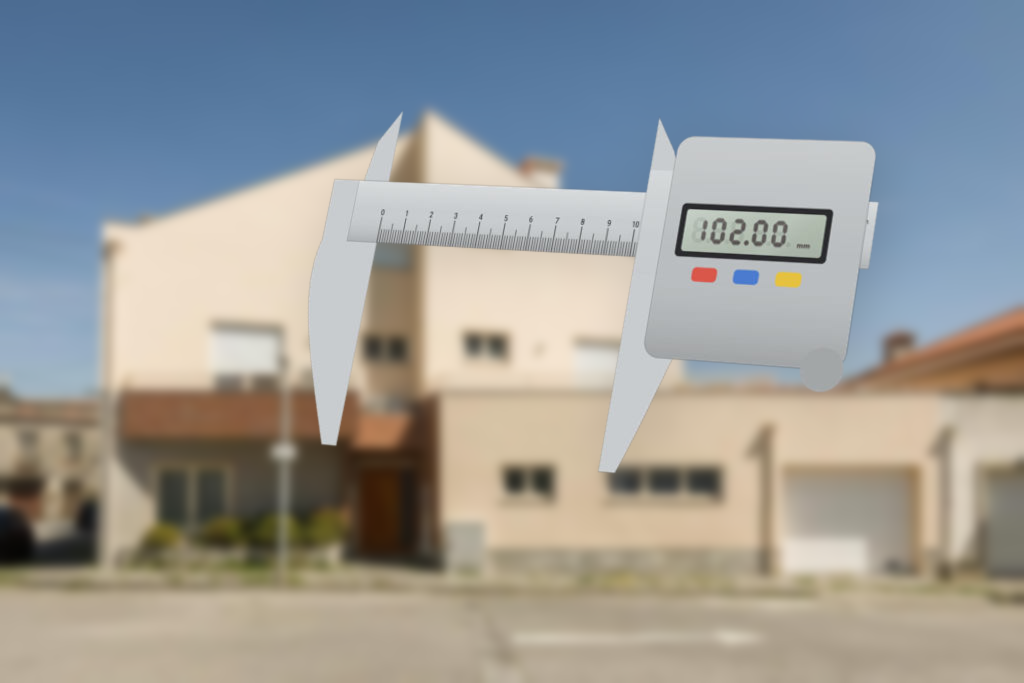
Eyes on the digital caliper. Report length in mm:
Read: 102.00 mm
